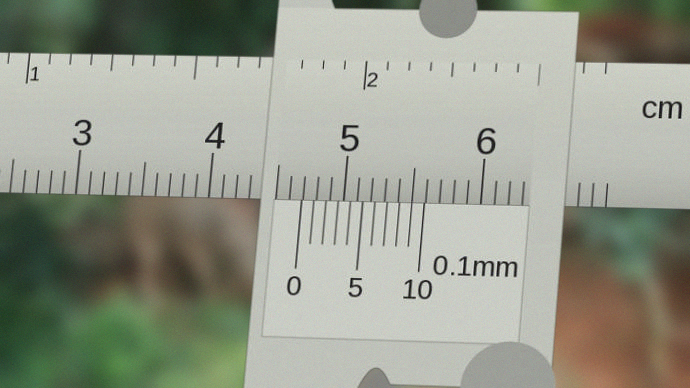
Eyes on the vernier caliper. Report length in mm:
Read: 46.9 mm
